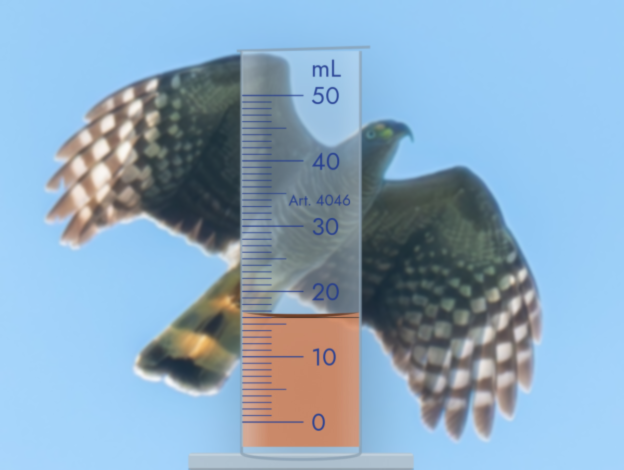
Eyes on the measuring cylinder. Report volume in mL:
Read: 16 mL
